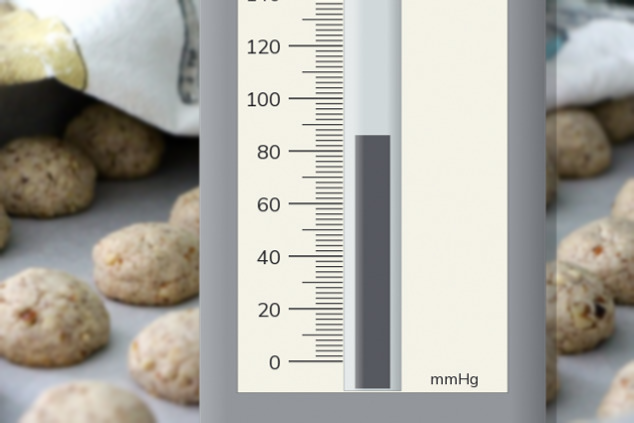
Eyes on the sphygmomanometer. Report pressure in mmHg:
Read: 86 mmHg
